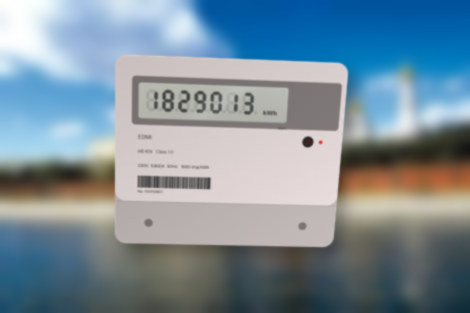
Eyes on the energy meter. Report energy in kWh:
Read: 1829013 kWh
